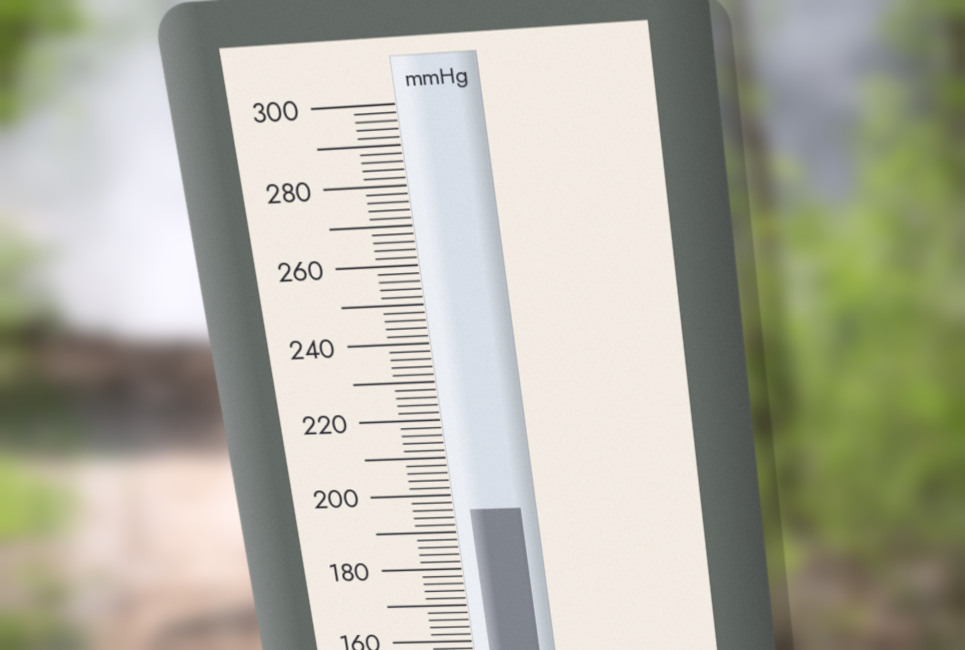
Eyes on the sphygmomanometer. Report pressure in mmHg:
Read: 196 mmHg
